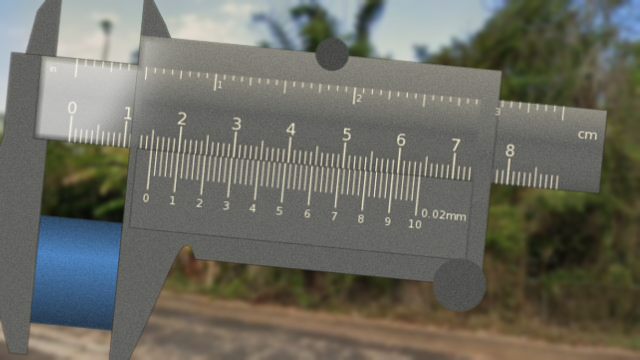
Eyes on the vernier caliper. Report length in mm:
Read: 15.0 mm
